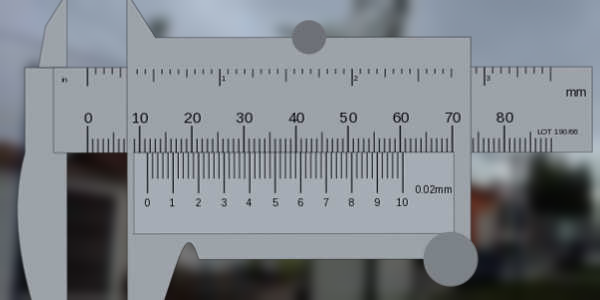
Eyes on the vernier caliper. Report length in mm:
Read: 11.5 mm
